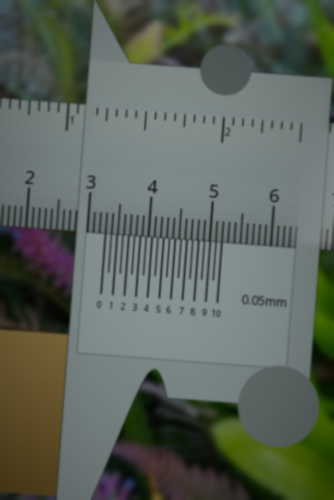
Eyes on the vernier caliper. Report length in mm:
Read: 33.0 mm
